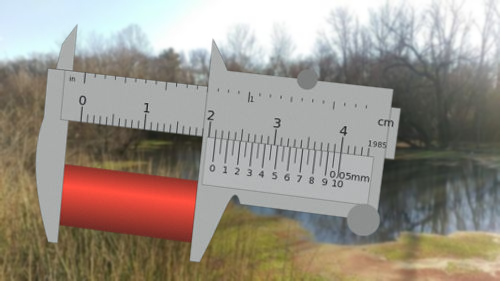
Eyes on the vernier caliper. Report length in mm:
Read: 21.0 mm
